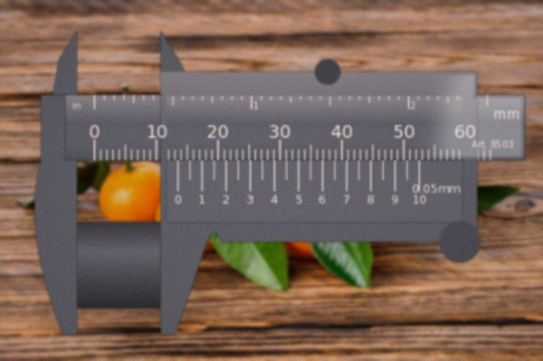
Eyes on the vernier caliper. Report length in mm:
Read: 13.5 mm
